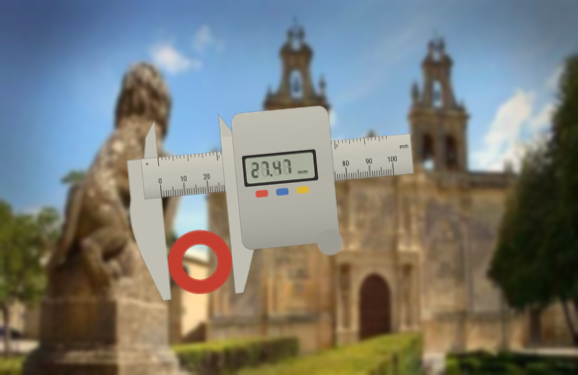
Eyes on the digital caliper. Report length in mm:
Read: 27.47 mm
